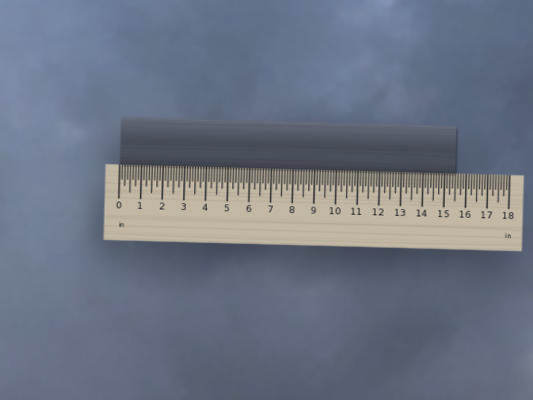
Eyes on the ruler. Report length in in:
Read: 15.5 in
